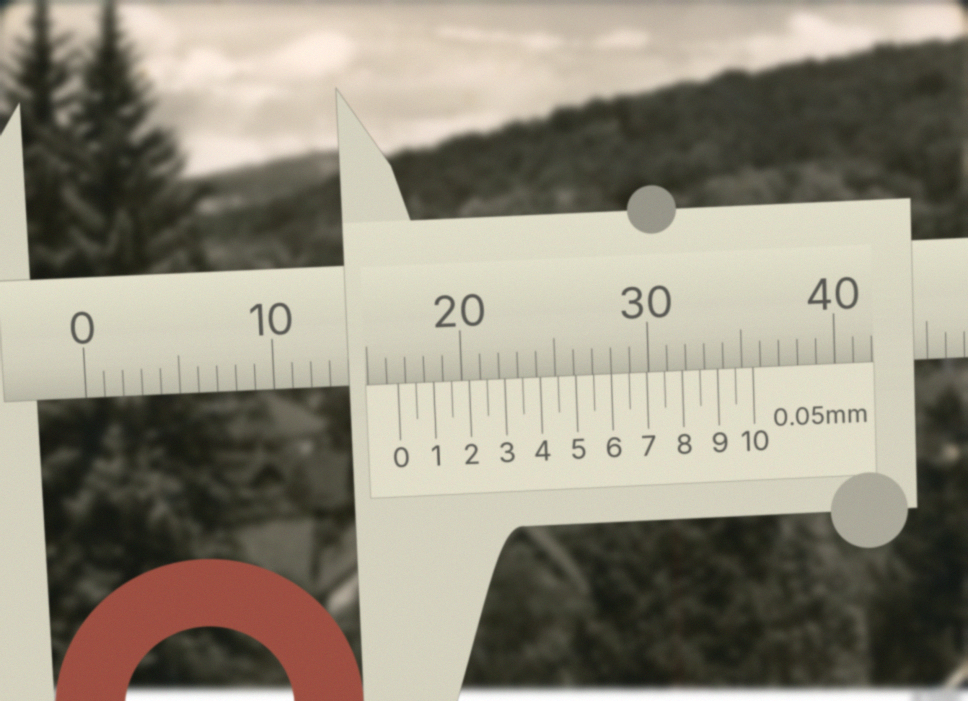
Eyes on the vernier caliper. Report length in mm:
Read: 16.6 mm
